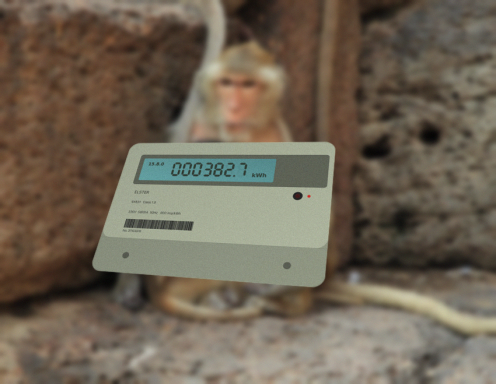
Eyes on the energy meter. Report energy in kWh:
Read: 382.7 kWh
